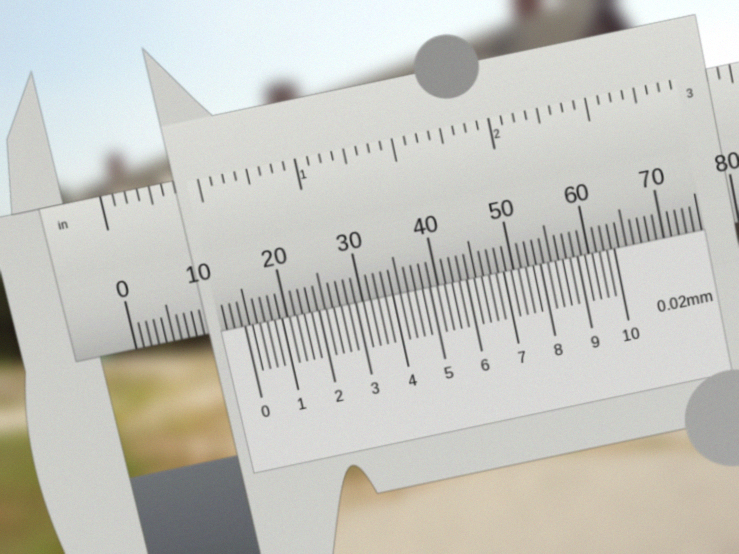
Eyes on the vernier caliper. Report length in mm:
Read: 14.4 mm
